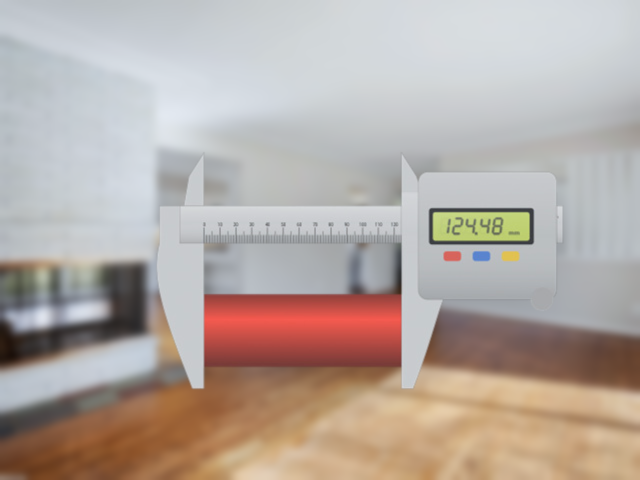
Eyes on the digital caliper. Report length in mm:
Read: 124.48 mm
